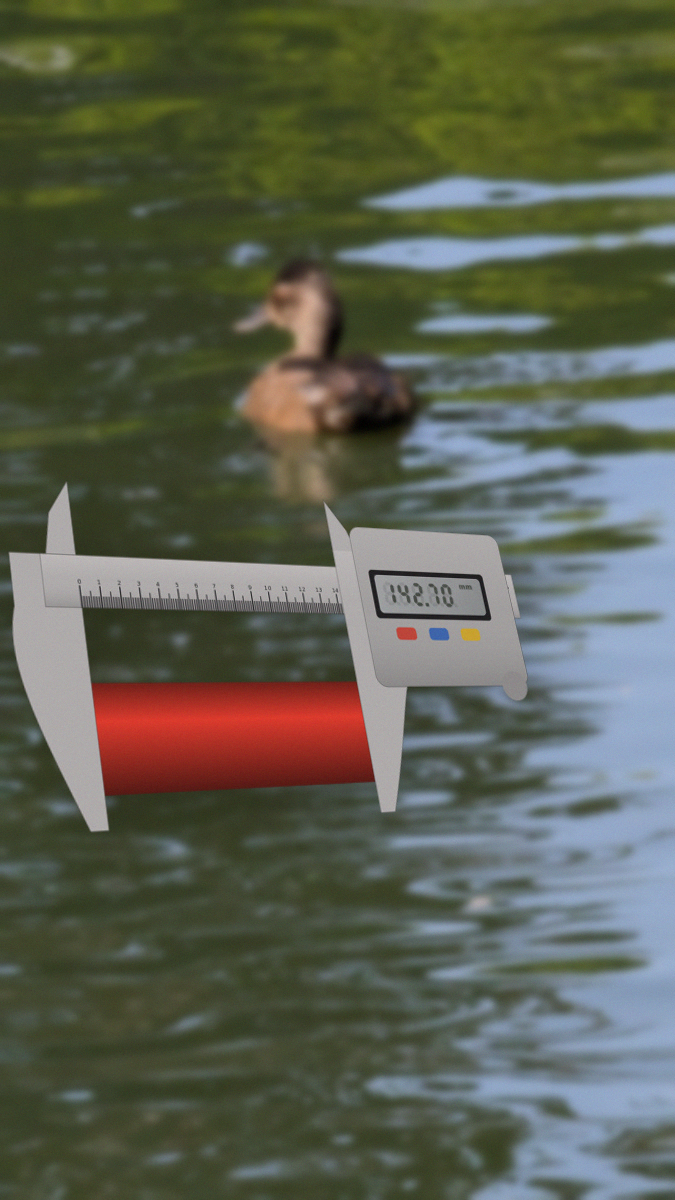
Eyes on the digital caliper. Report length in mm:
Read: 142.70 mm
